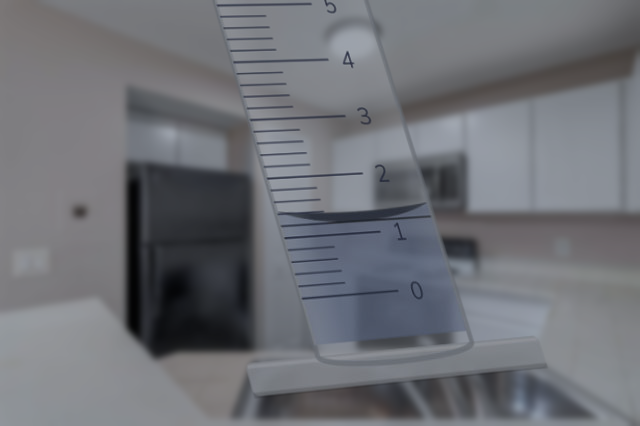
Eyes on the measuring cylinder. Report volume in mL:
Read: 1.2 mL
